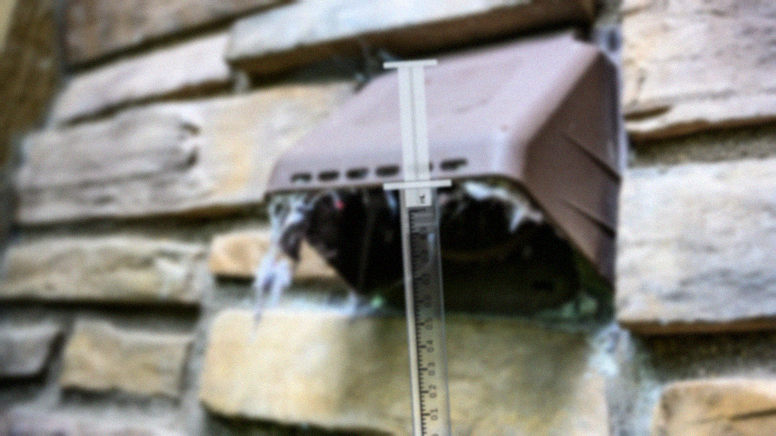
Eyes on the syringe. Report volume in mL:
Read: 0.9 mL
